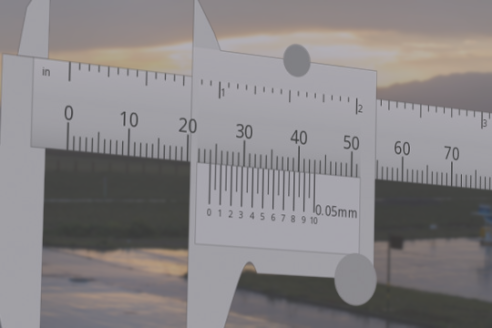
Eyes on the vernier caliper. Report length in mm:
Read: 24.0 mm
